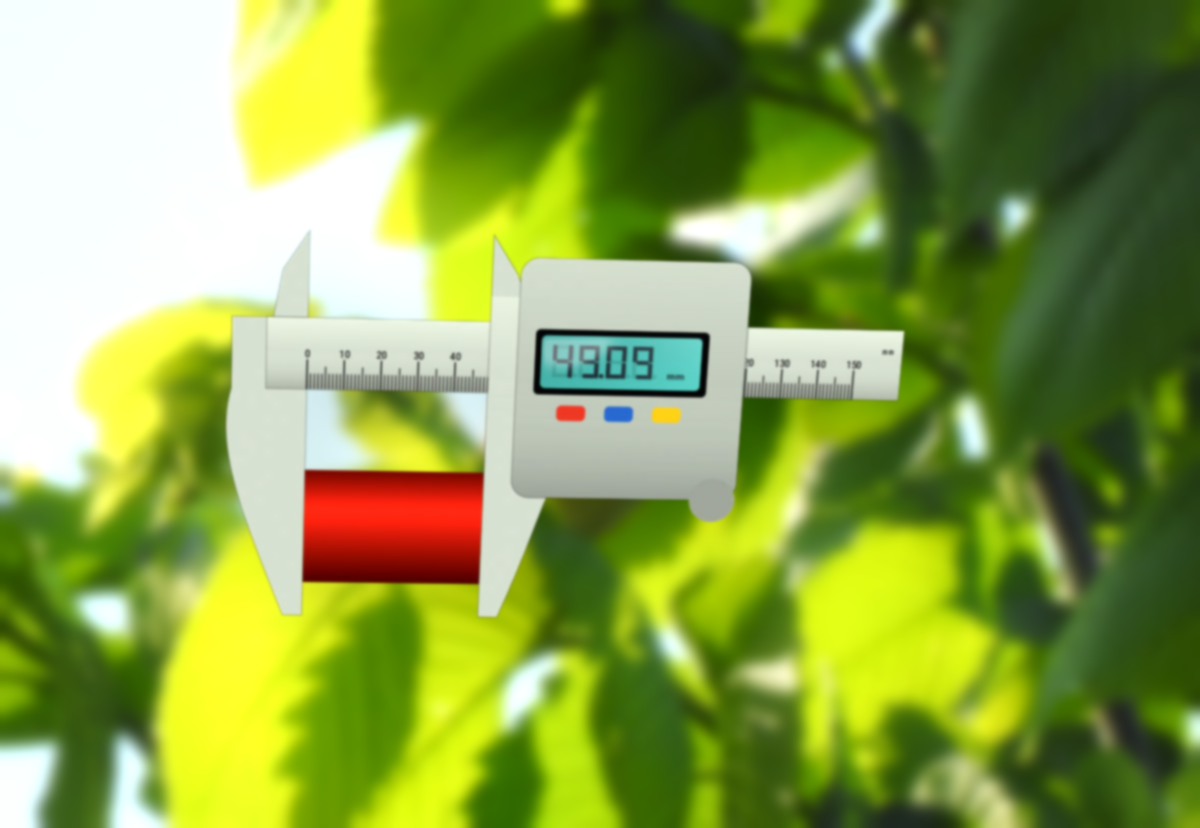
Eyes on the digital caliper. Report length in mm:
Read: 49.09 mm
